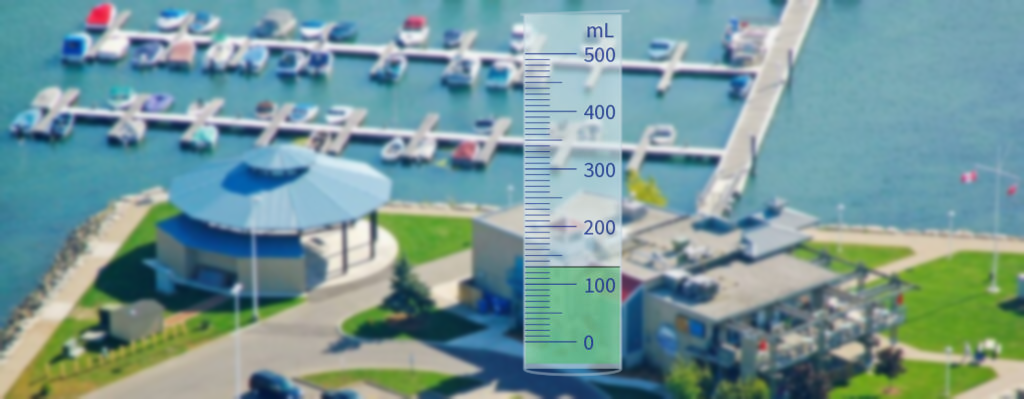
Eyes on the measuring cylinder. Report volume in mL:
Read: 130 mL
